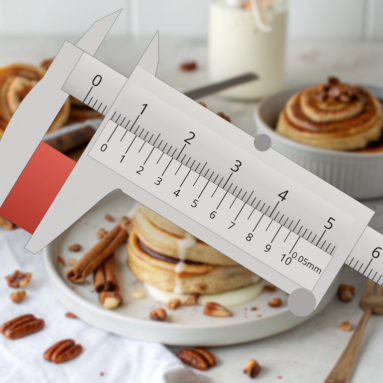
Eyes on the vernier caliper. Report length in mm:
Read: 7.6 mm
